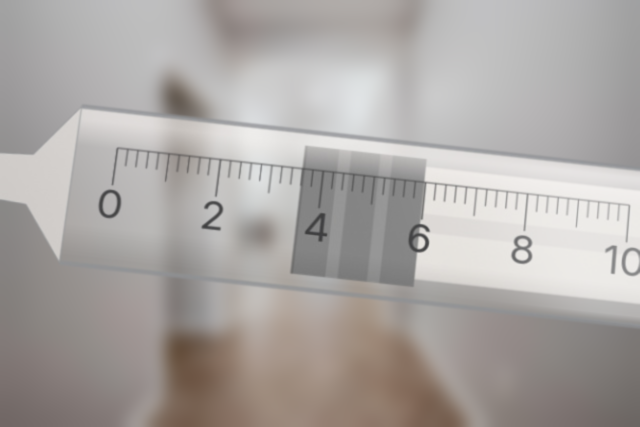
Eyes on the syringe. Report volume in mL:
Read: 3.6 mL
